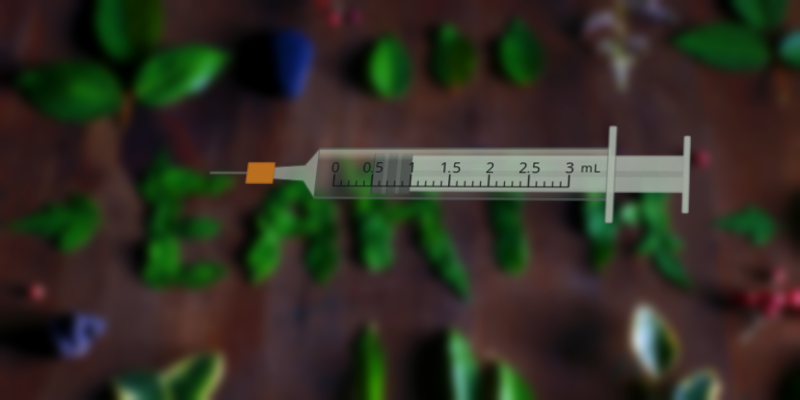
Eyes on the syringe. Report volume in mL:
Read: 0.5 mL
